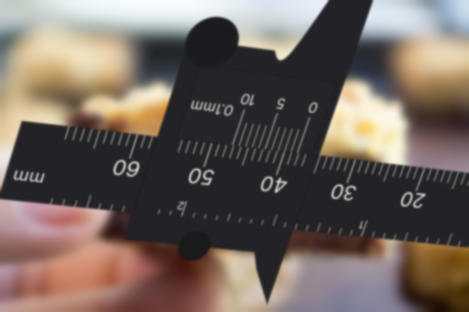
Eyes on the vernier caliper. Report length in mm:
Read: 38.2 mm
